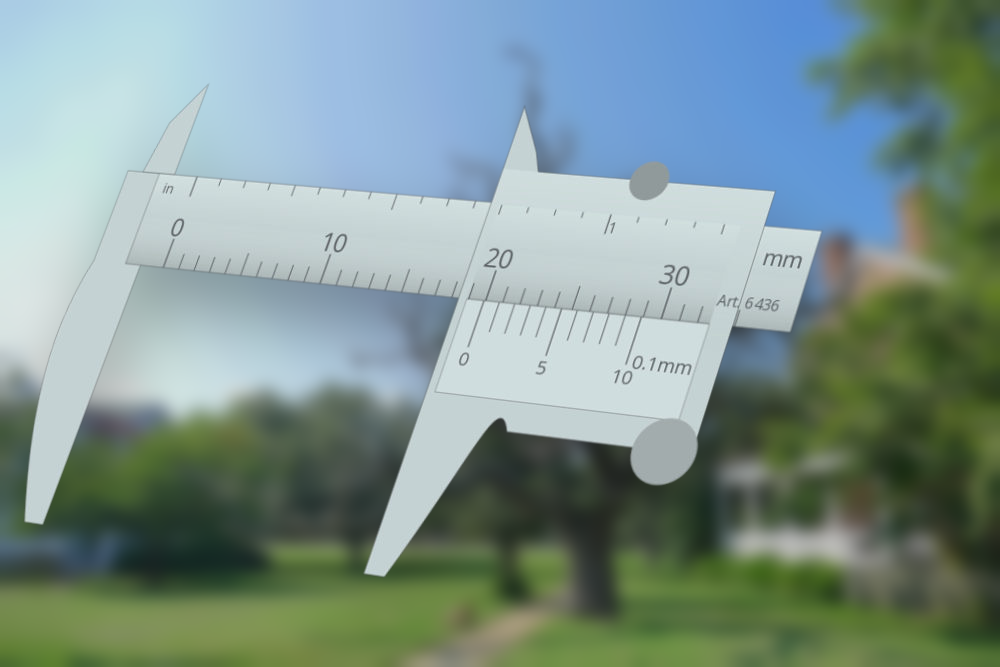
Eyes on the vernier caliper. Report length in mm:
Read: 19.9 mm
